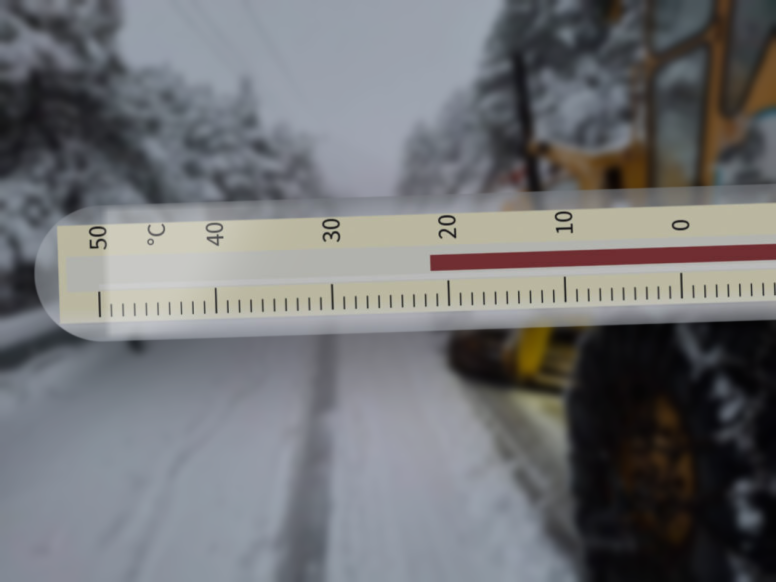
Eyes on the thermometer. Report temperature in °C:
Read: 21.5 °C
